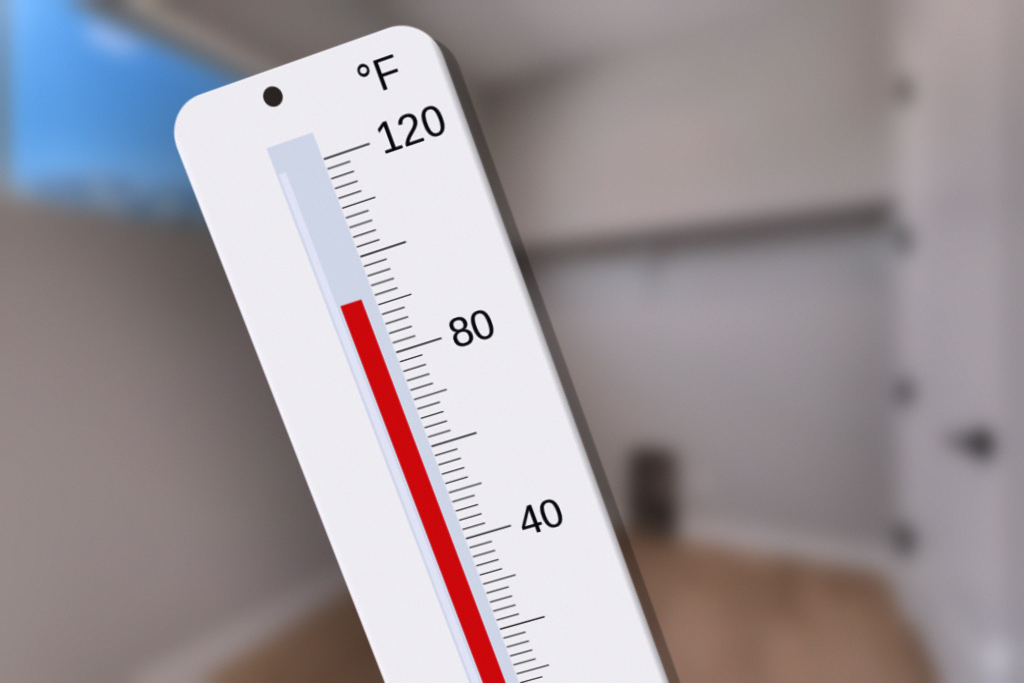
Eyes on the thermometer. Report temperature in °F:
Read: 92 °F
